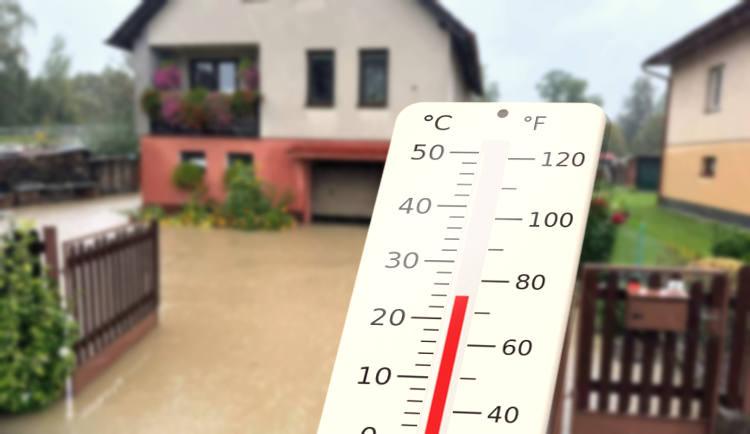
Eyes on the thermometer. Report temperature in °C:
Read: 24 °C
